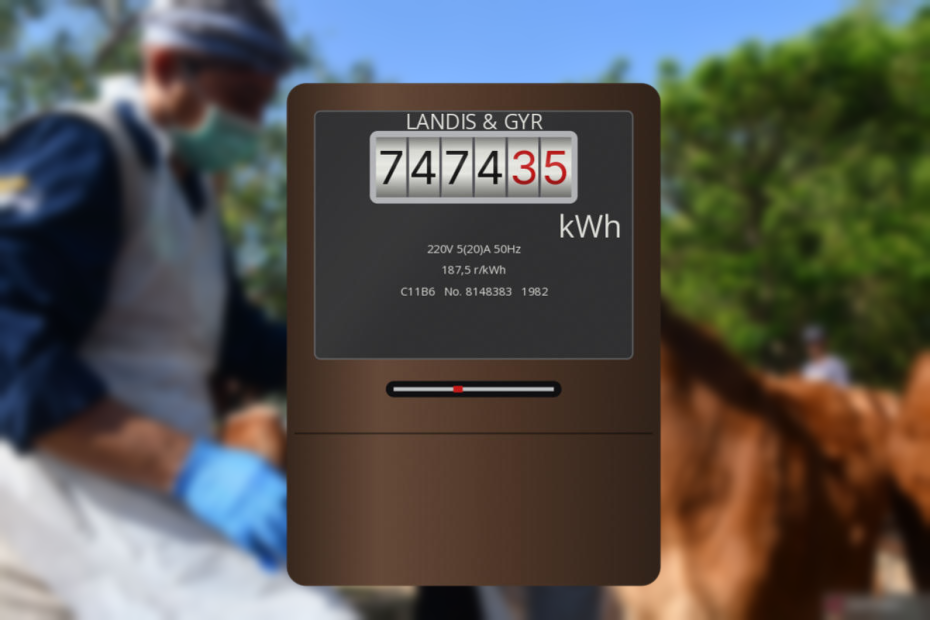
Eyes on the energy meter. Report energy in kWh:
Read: 7474.35 kWh
